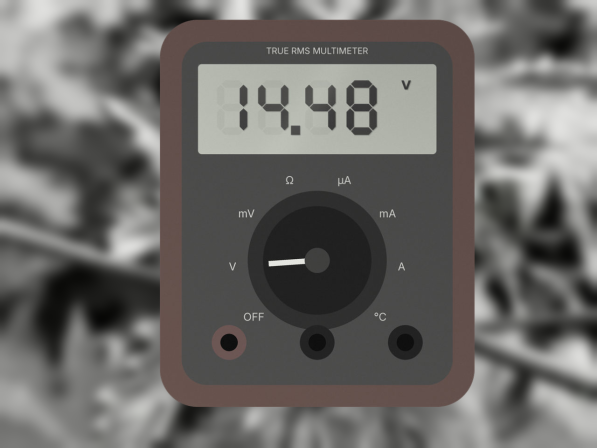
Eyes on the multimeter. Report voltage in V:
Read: 14.48 V
